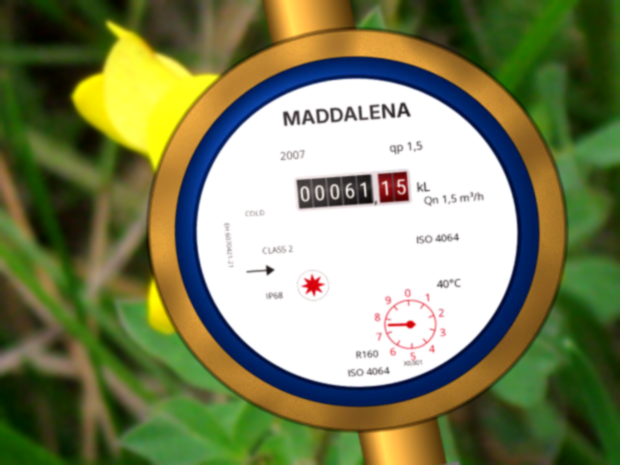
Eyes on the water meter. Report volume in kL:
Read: 61.157 kL
